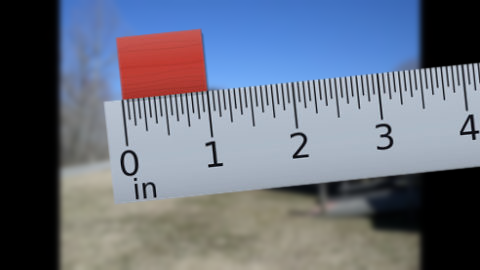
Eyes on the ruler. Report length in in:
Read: 1 in
